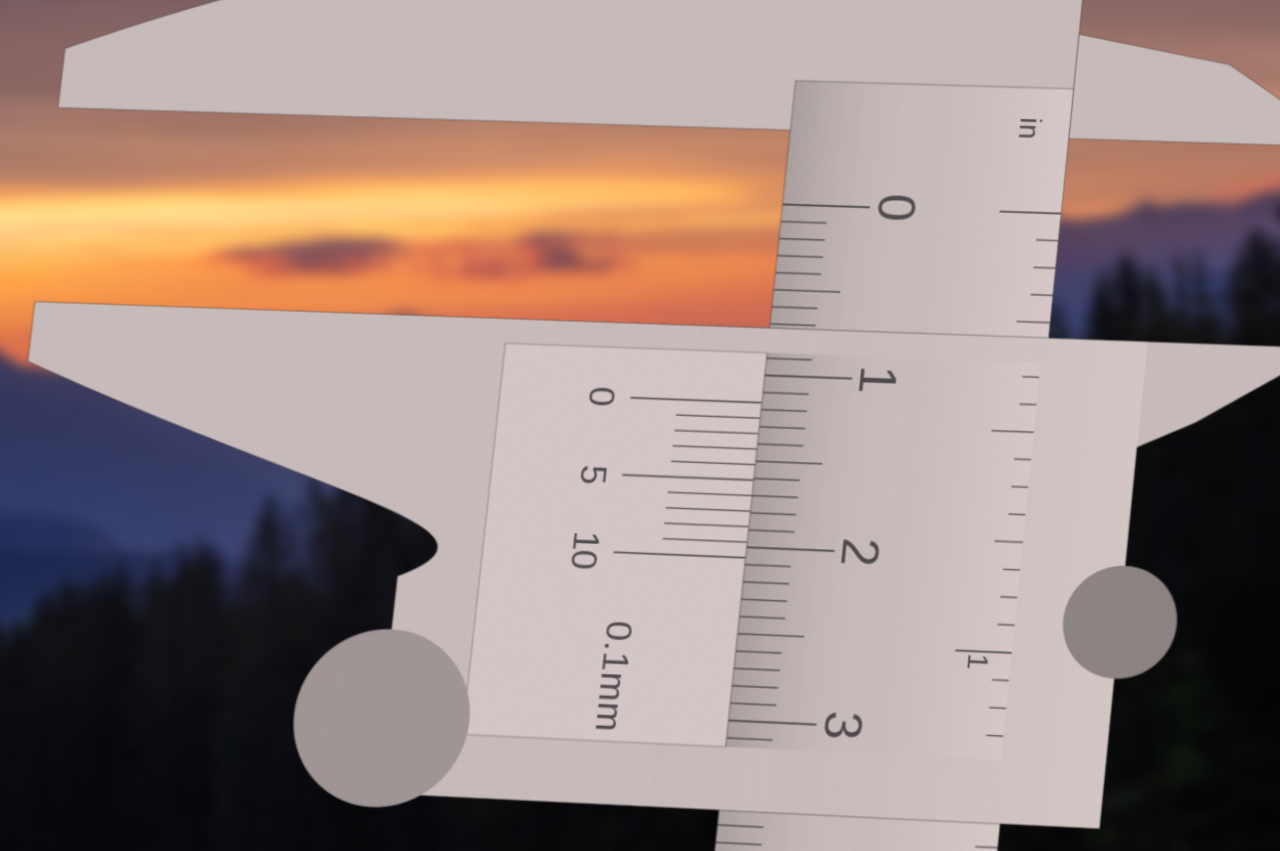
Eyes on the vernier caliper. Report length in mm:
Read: 11.6 mm
